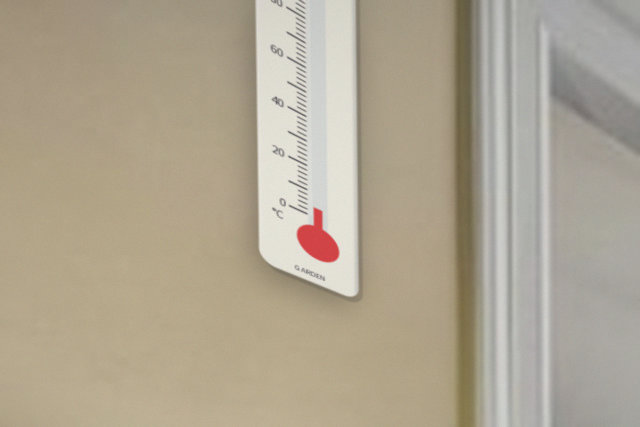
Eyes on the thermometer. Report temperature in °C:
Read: 4 °C
